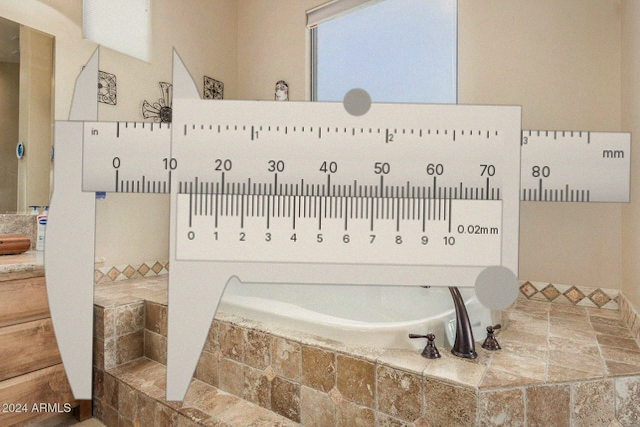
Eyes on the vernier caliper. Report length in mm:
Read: 14.0 mm
